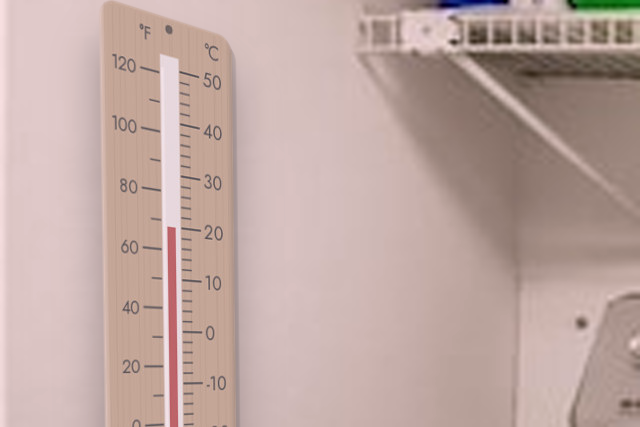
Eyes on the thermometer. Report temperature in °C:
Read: 20 °C
